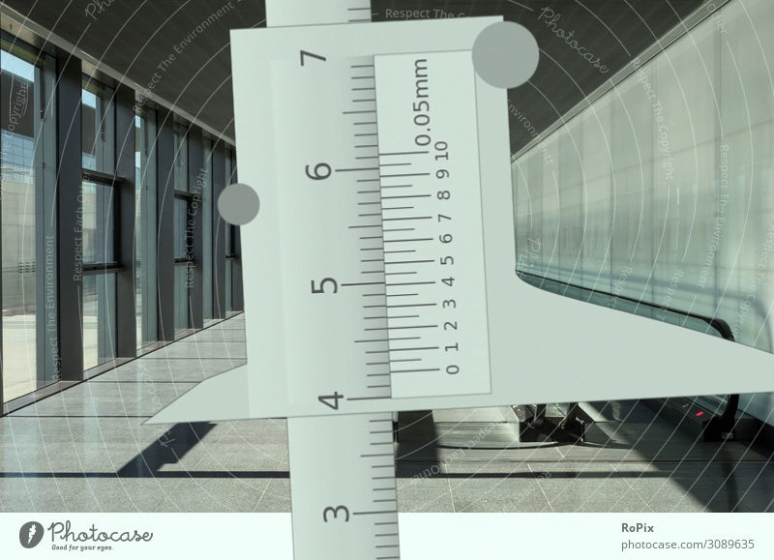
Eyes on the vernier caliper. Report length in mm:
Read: 42.2 mm
